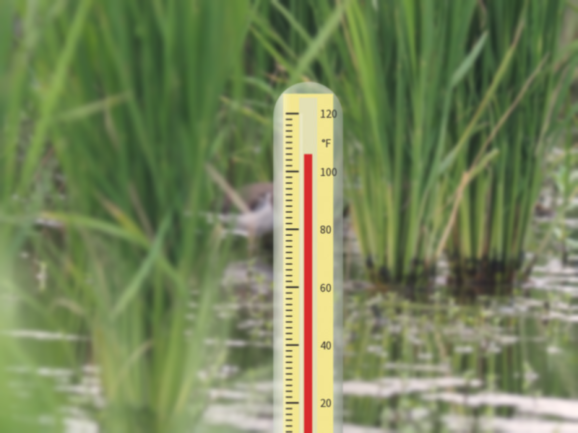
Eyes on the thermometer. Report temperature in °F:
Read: 106 °F
